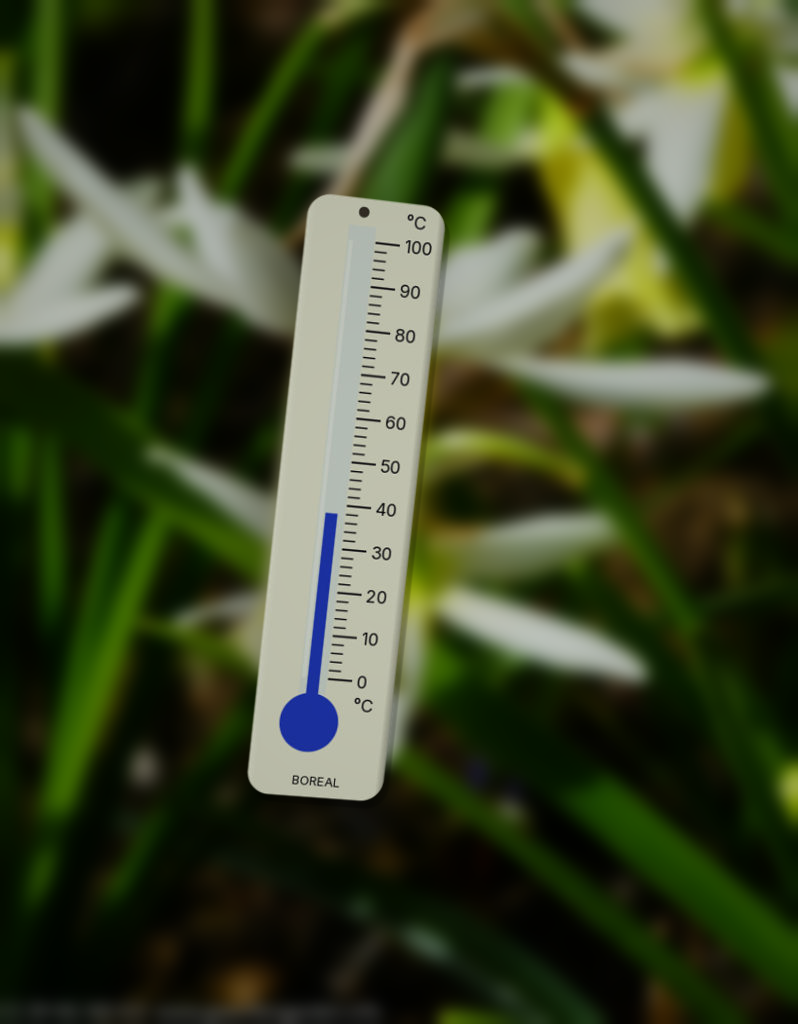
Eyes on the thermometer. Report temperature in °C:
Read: 38 °C
